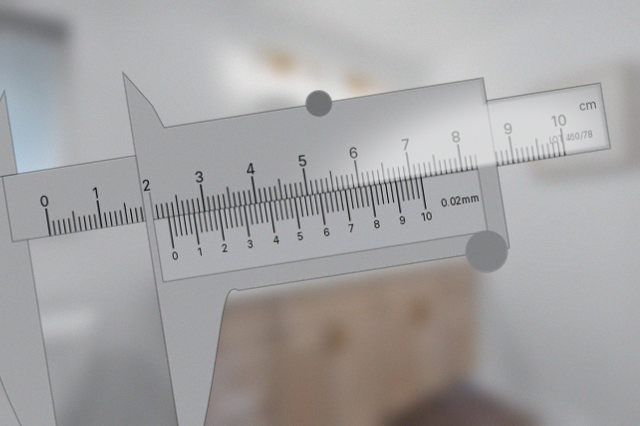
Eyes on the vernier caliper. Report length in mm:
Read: 23.0 mm
